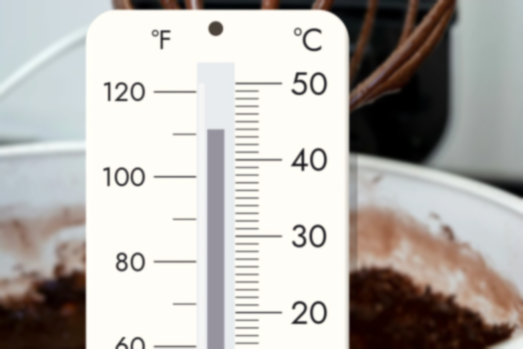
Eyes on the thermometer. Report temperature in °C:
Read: 44 °C
